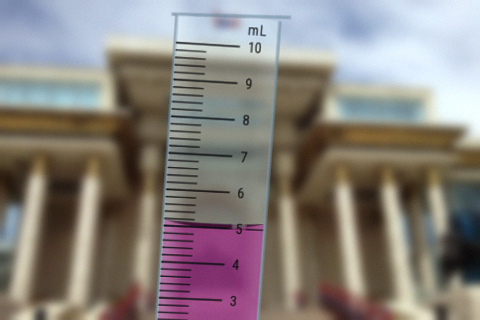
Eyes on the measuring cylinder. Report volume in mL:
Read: 5 mL
